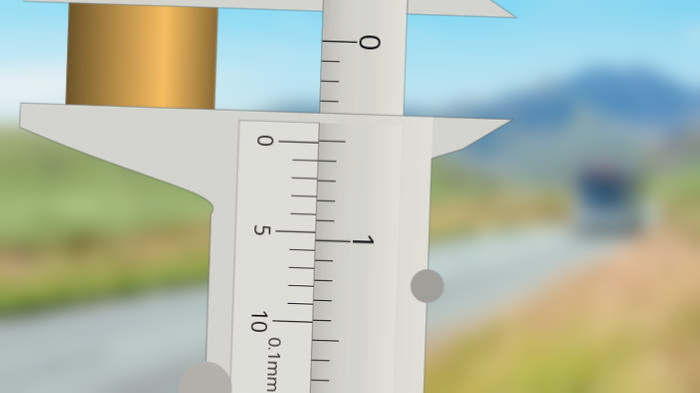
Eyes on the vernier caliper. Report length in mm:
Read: 5.1 mm
